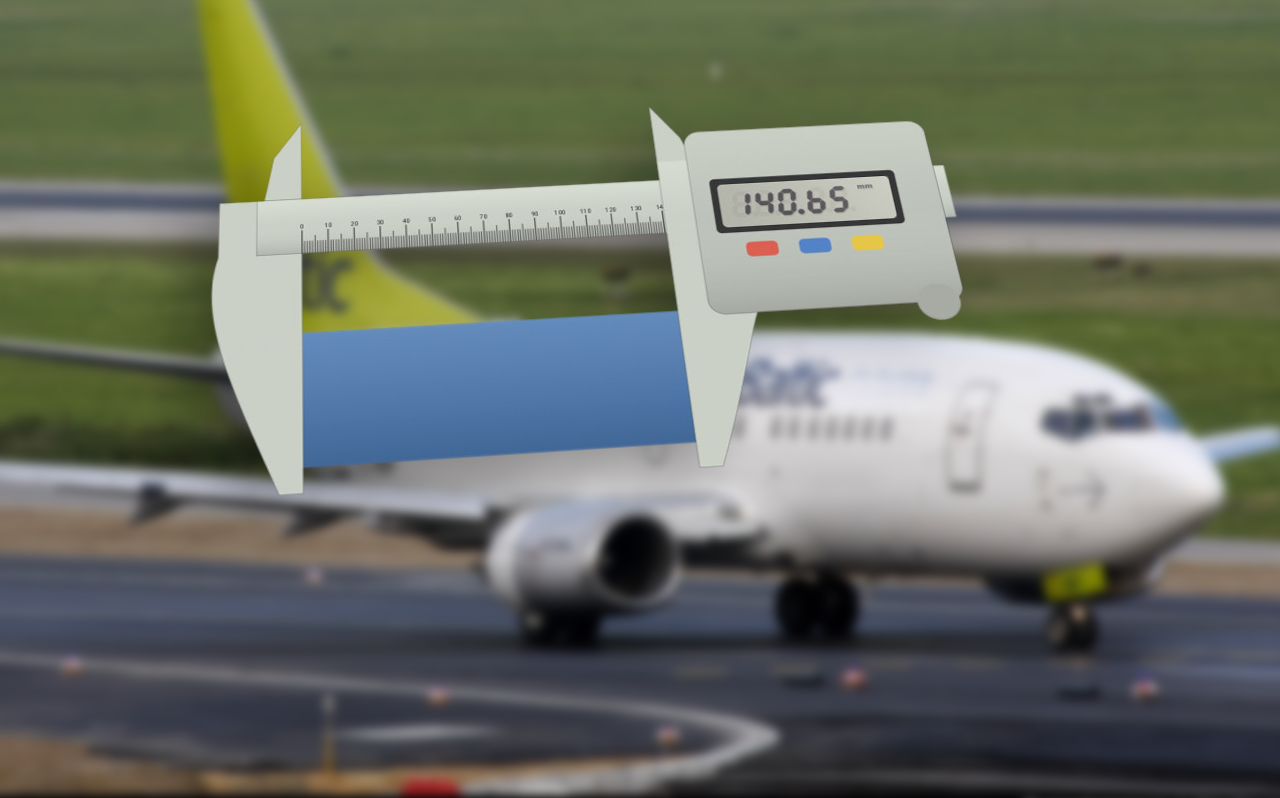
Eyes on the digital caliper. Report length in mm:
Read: 140.65 mm
